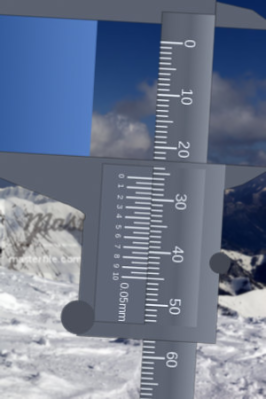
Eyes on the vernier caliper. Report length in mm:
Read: 26.0 mm
